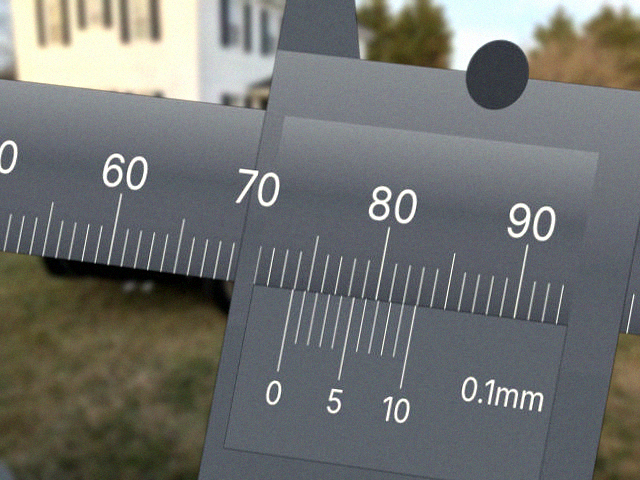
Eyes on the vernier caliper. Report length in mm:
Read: 73.9 mm
